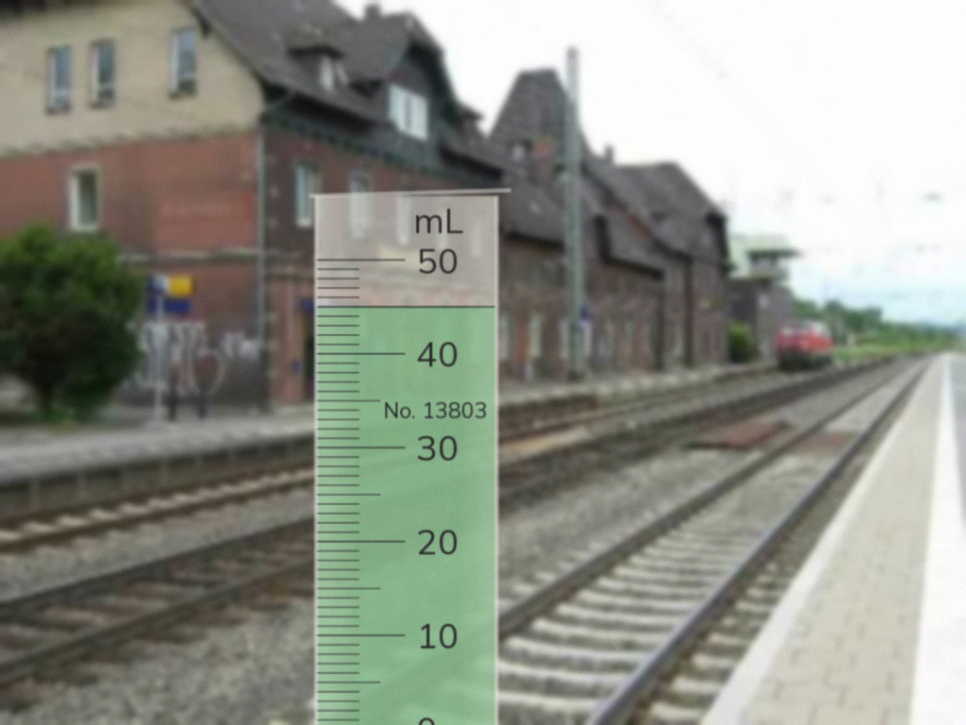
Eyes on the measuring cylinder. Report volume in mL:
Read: 45 mL
